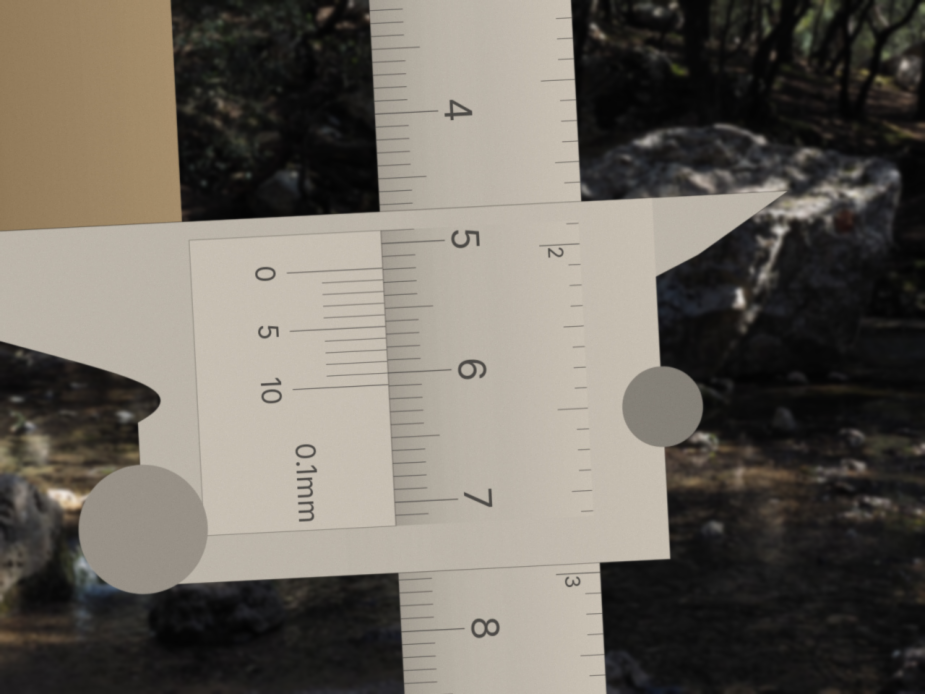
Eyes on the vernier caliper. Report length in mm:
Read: 51.9 mm
